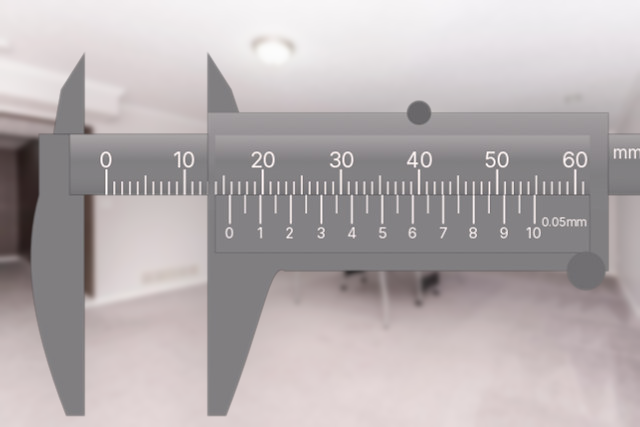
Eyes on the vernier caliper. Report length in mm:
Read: 15.8 mm
